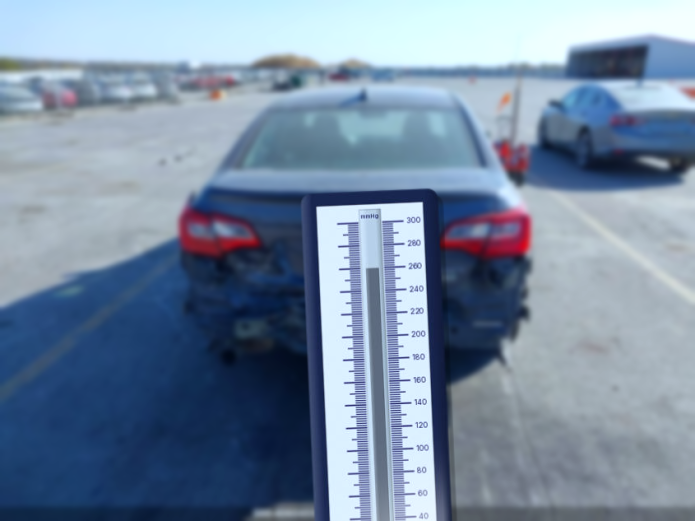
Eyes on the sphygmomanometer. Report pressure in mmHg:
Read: 260 mmHg
